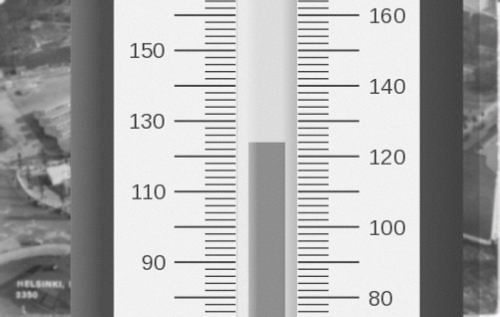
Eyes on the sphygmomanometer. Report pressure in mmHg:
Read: 124 mmHg
